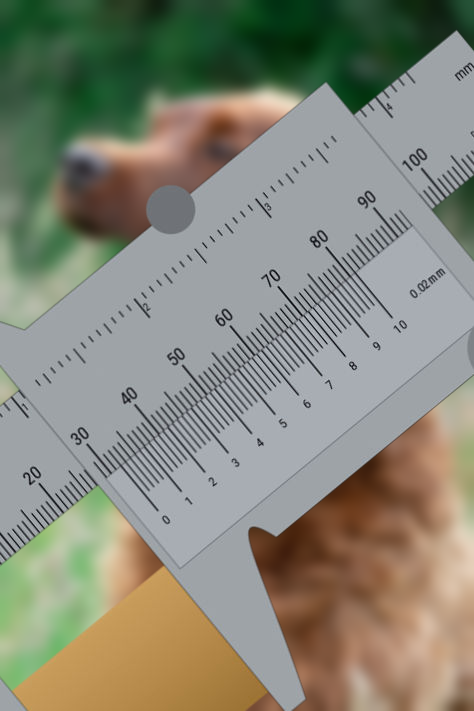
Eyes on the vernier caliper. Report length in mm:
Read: 32.0 mm
